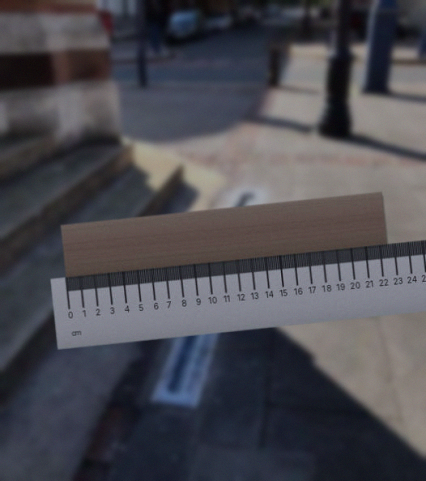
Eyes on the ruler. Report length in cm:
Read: 22.5 cm
